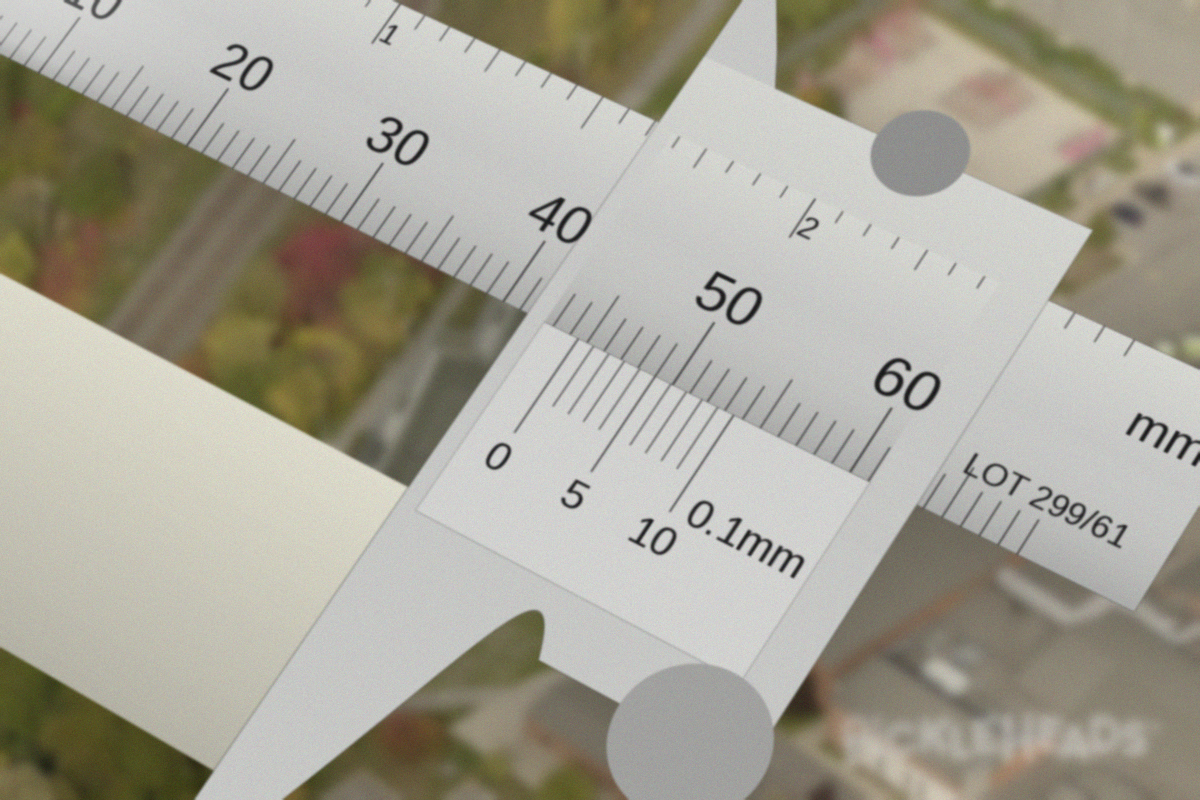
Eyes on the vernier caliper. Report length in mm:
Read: 44.5 mm
